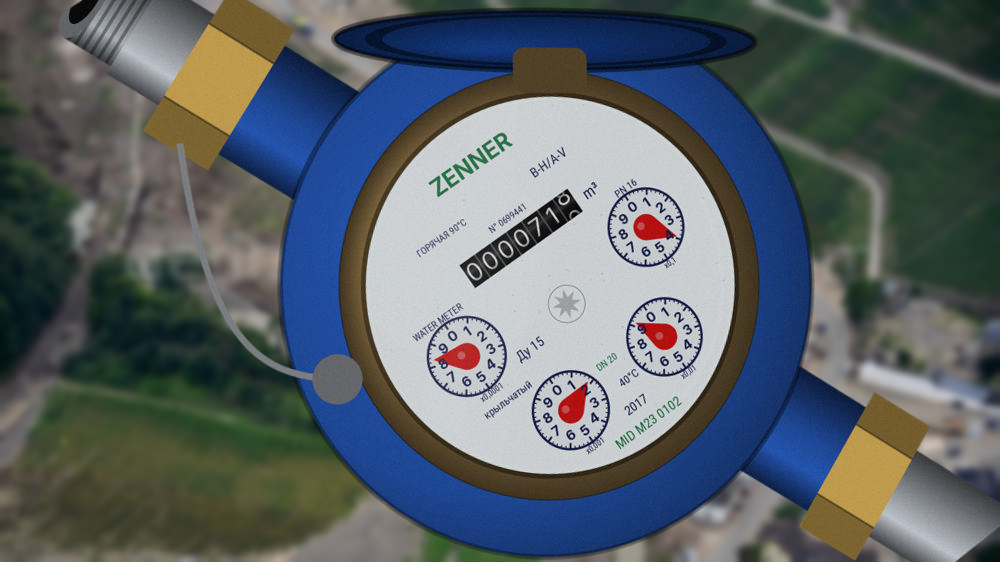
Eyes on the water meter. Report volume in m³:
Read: 718.3918 m³
